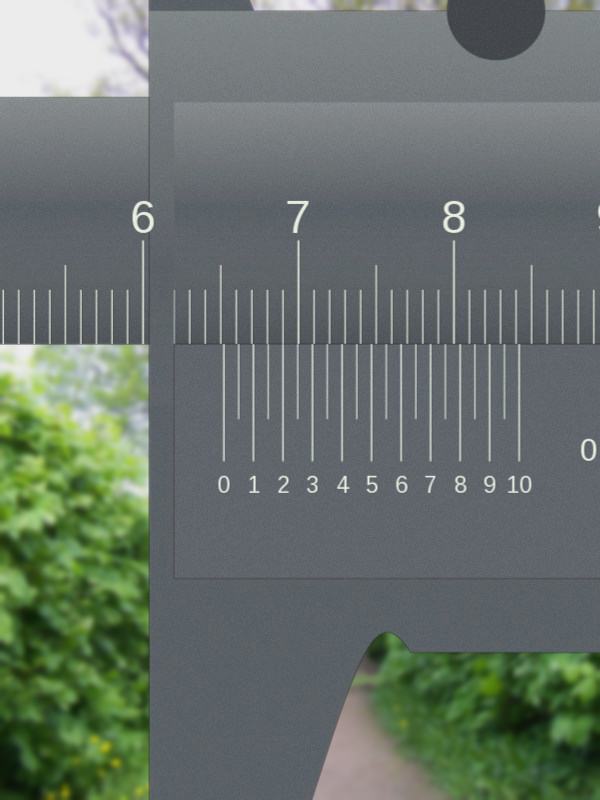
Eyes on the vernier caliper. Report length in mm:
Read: 65.2 mm
